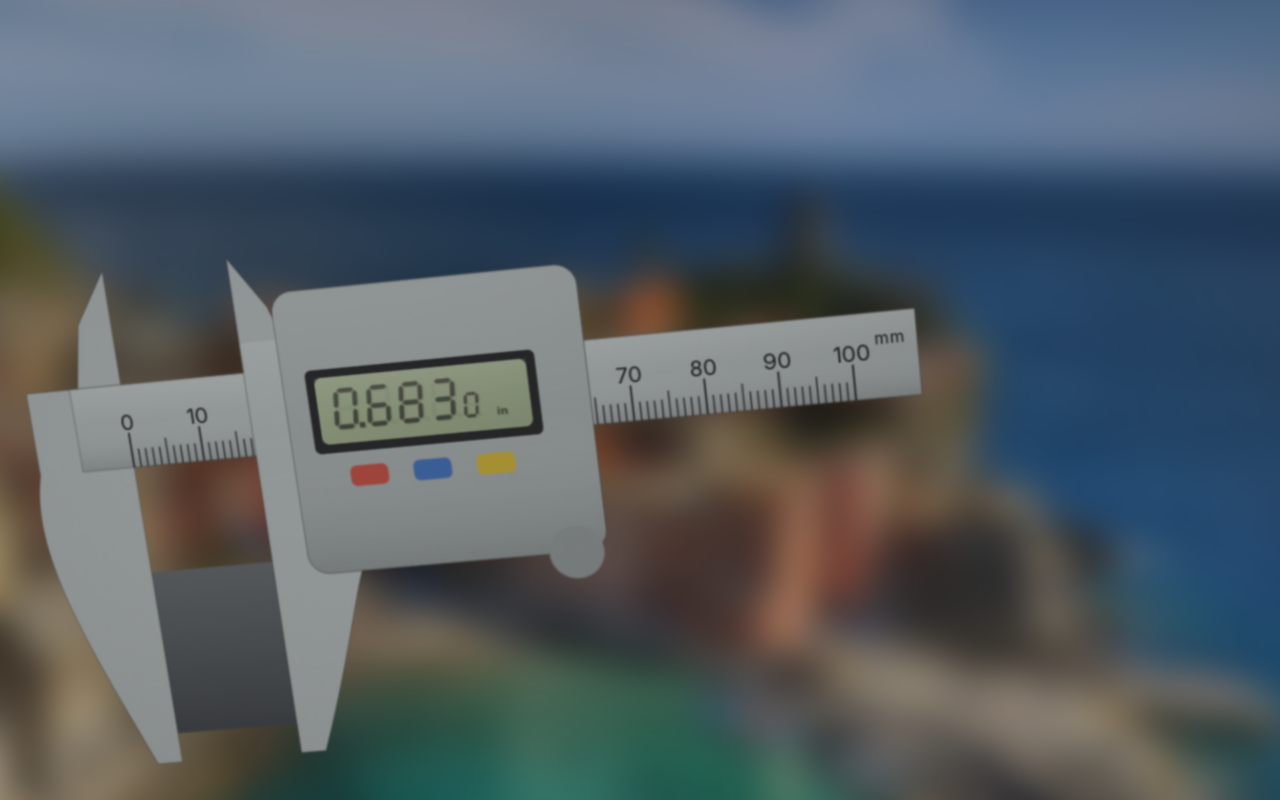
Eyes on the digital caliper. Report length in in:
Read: 0.6830 in
